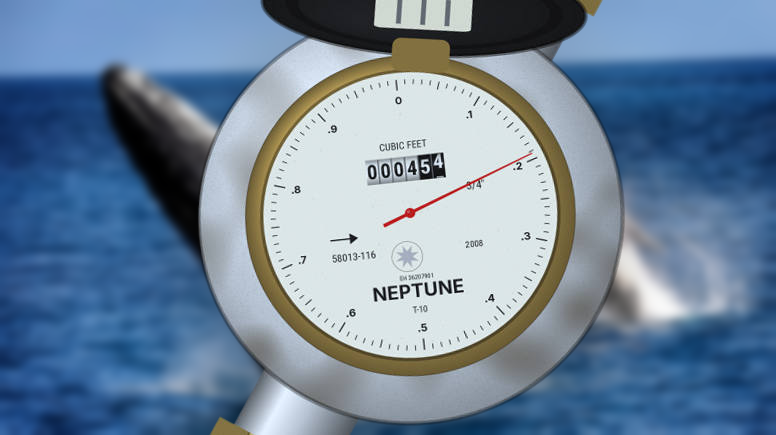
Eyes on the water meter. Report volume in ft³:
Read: 454.19 ft³
